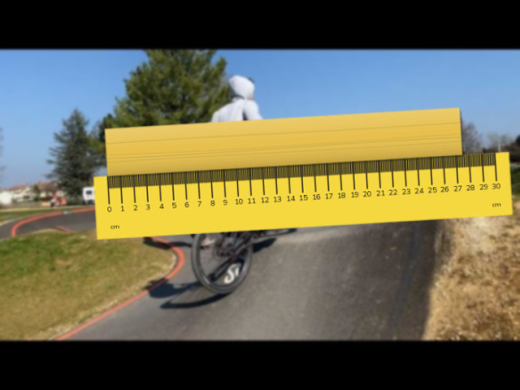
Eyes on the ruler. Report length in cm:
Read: 27.5 cm
